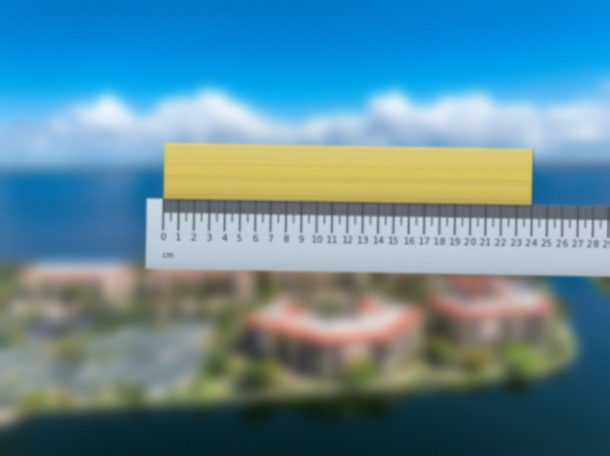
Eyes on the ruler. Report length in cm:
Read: 24 cm
